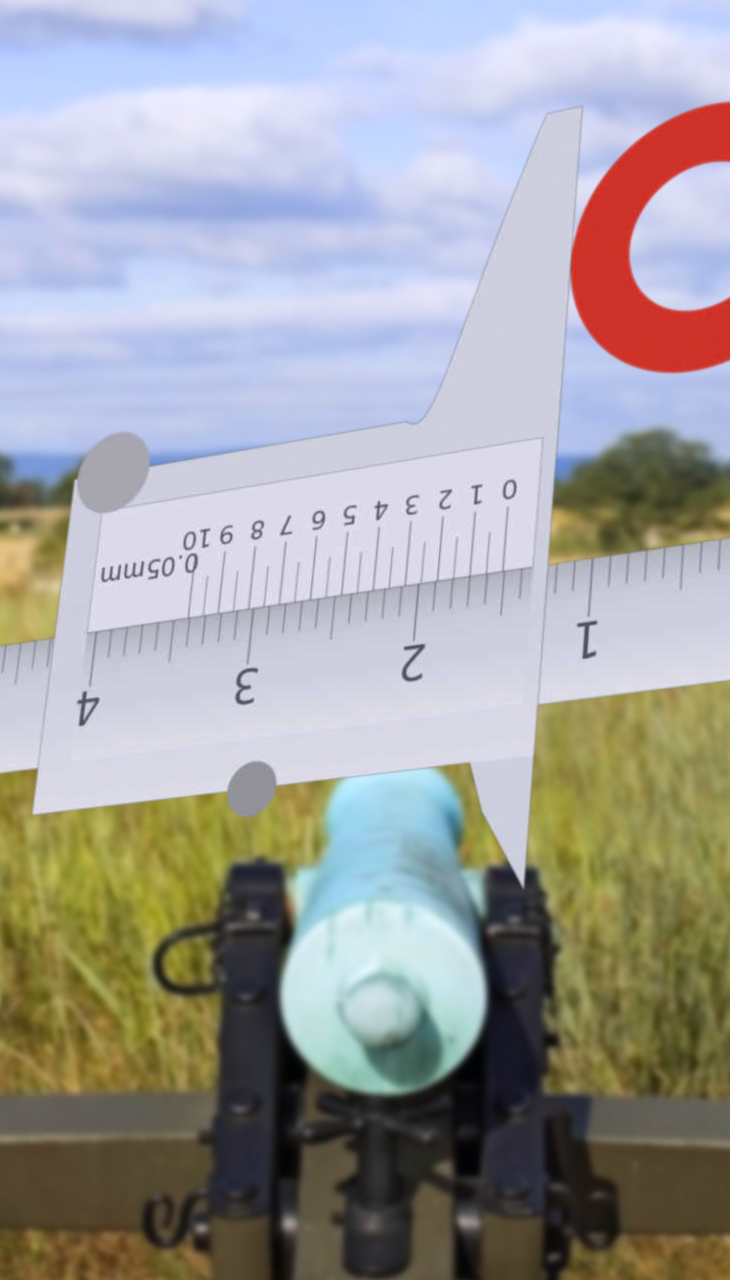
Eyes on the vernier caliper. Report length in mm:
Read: 15.1 mm
